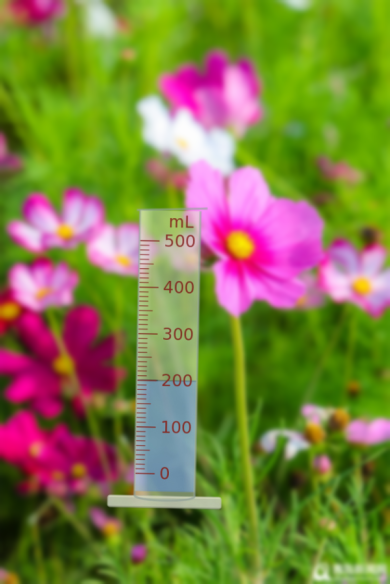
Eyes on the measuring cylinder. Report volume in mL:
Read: 200 mL
